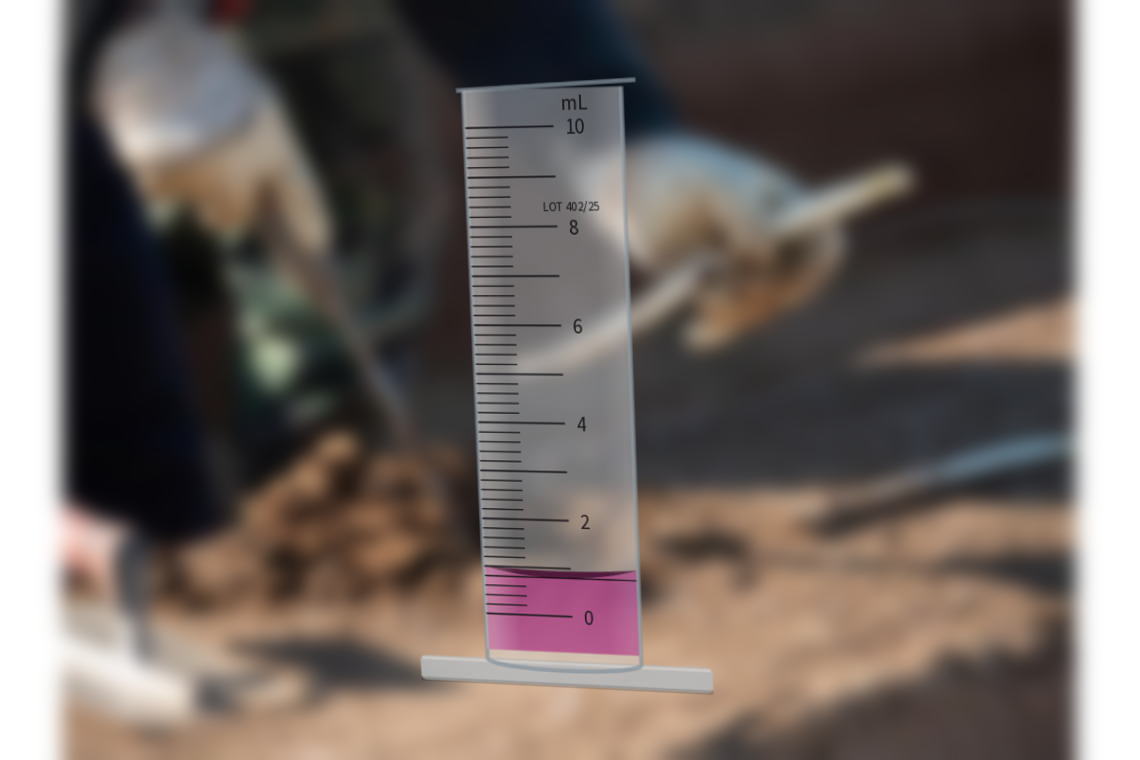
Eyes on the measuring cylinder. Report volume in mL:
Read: 0.8 mL
